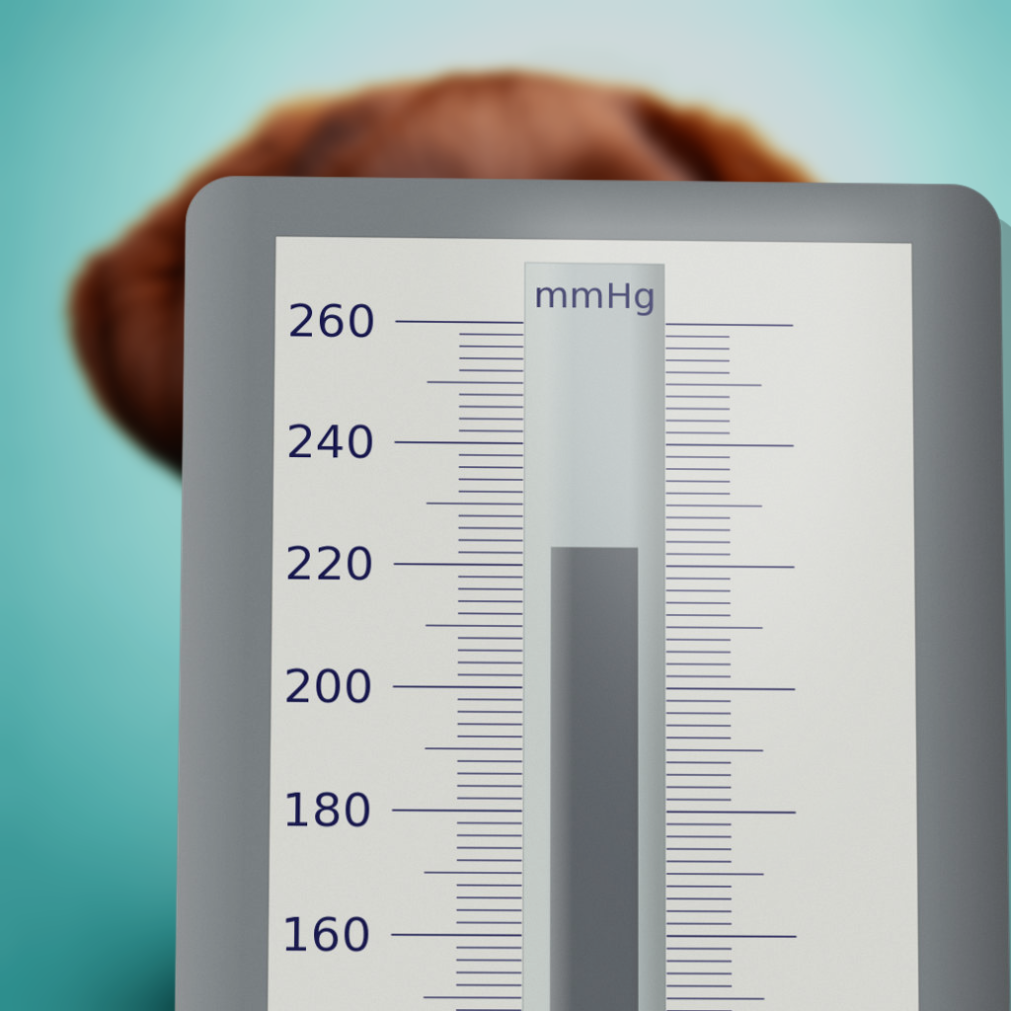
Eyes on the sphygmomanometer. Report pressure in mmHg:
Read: 223 mmHg
